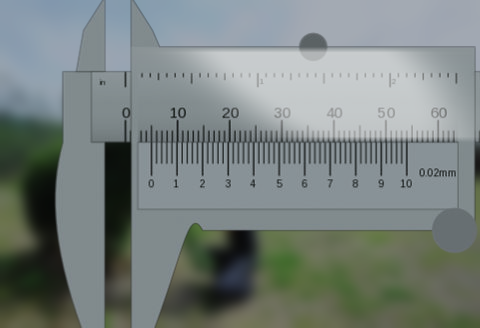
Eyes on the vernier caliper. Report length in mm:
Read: 5.0 mm
